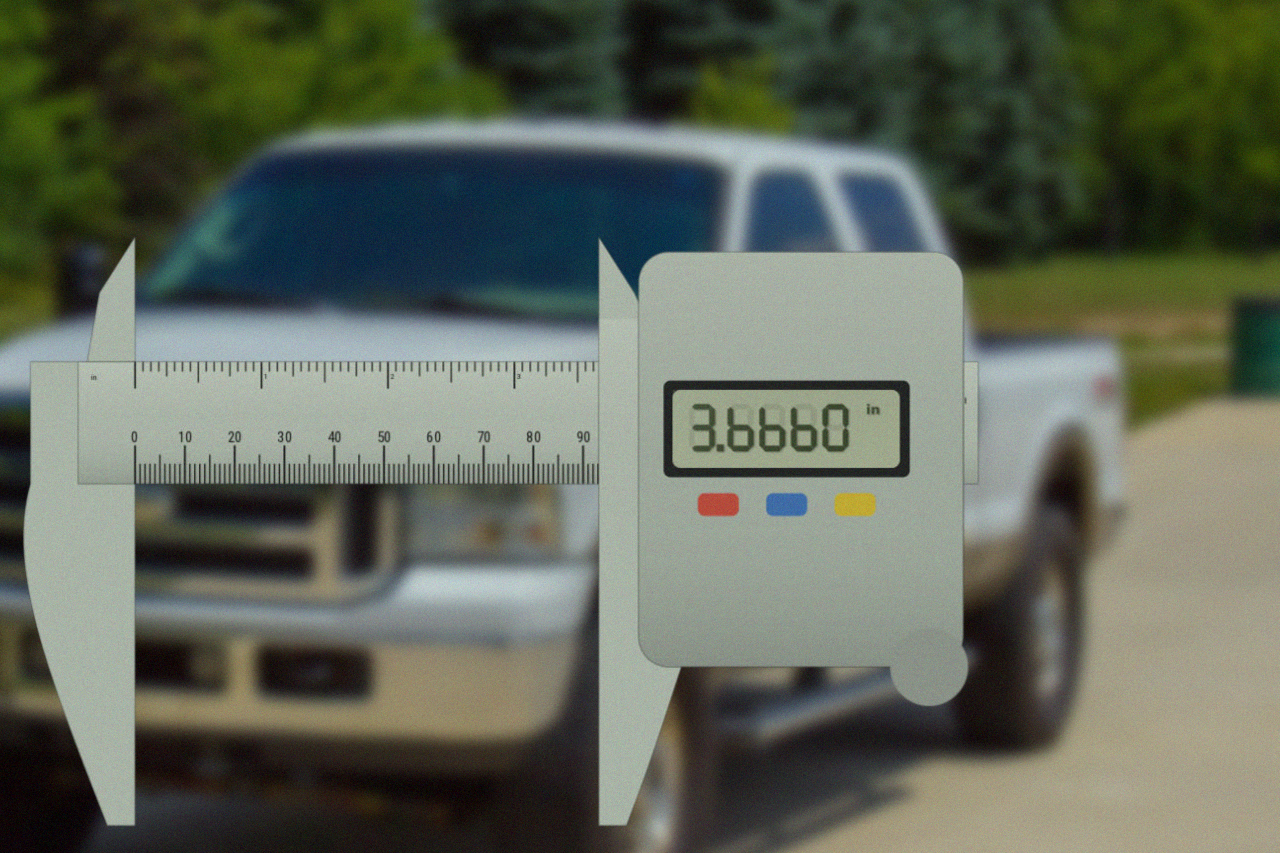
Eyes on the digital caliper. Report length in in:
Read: 3.6660 in
